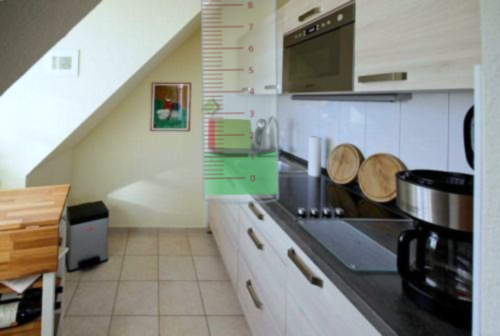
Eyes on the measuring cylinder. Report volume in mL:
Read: 1 mL
